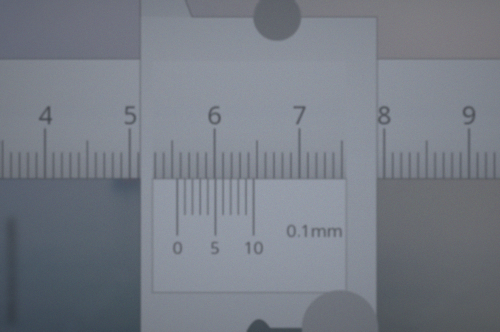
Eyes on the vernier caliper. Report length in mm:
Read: 55.6 mm
